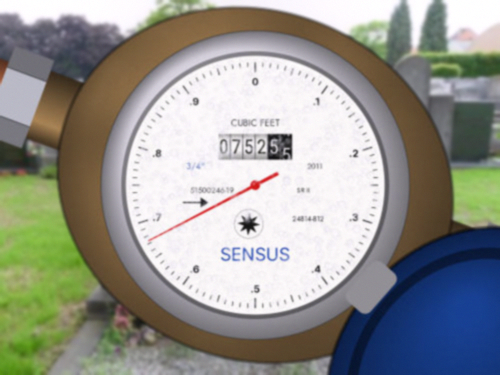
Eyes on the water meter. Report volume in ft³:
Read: 75254.67 ft³
